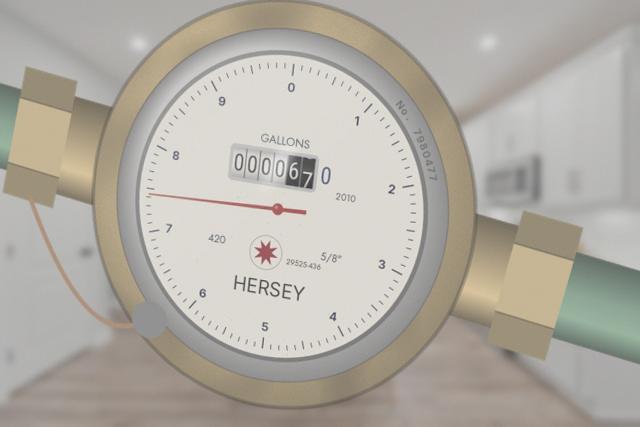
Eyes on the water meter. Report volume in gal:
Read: 667.4 gal
